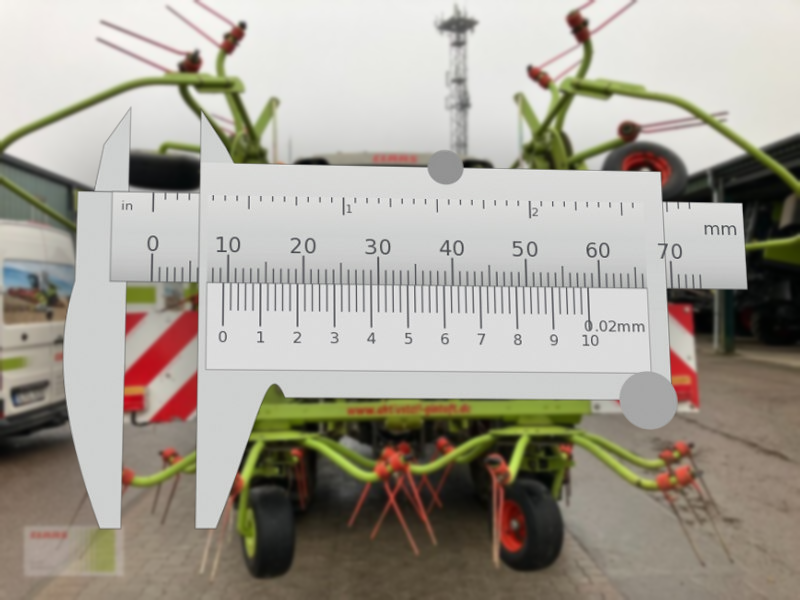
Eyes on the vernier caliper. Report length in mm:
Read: 9.4 mm
